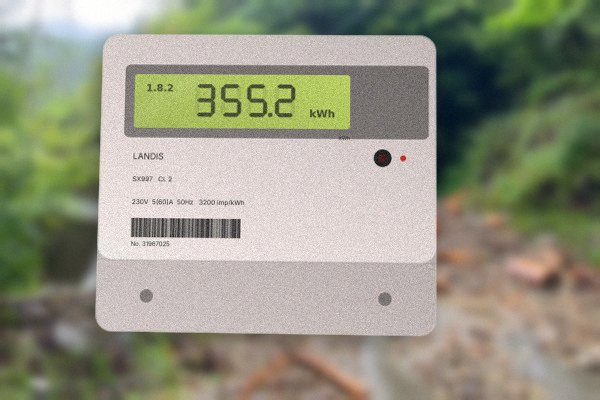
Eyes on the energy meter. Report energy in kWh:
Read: 355.2 kWh
